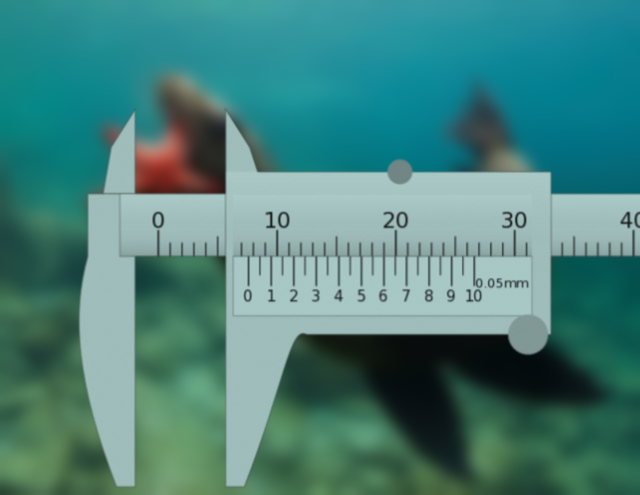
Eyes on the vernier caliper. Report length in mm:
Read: 7.6 mm
